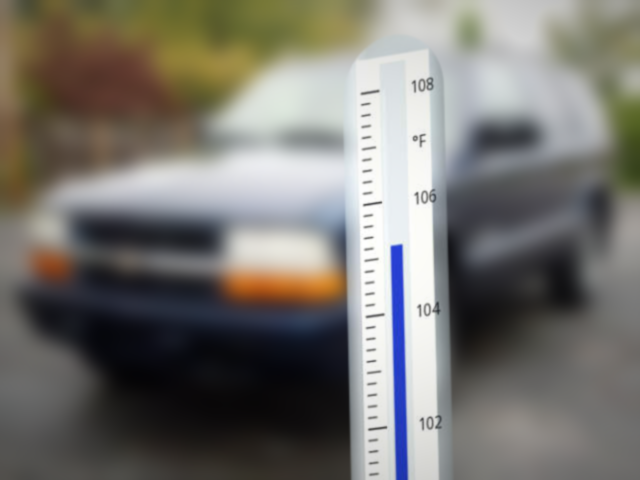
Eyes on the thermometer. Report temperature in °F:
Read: 105.2 °F
